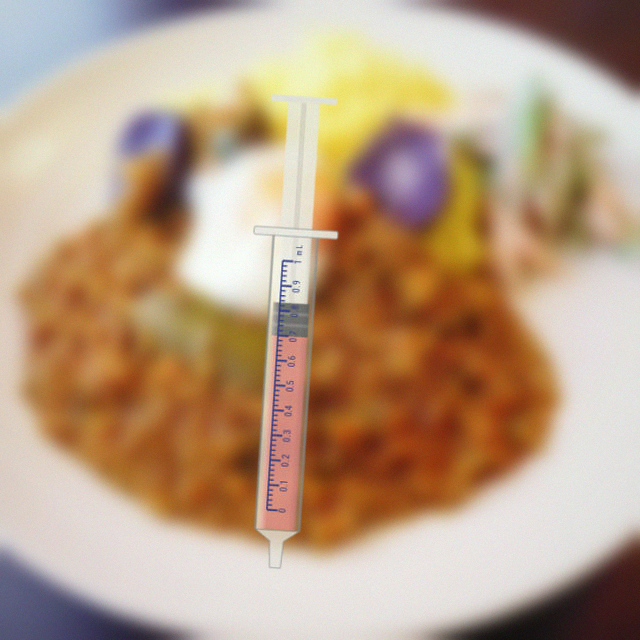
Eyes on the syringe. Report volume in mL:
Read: 0.7 mL
